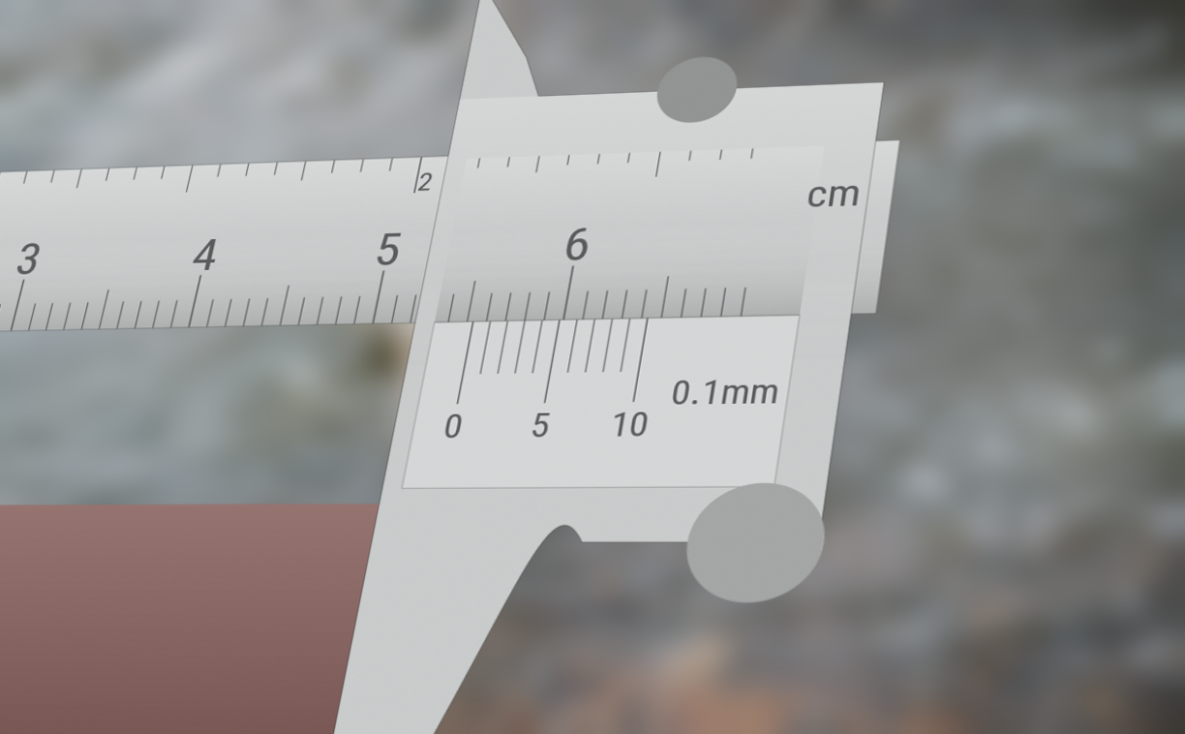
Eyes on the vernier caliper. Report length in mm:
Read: 55.3 mm
